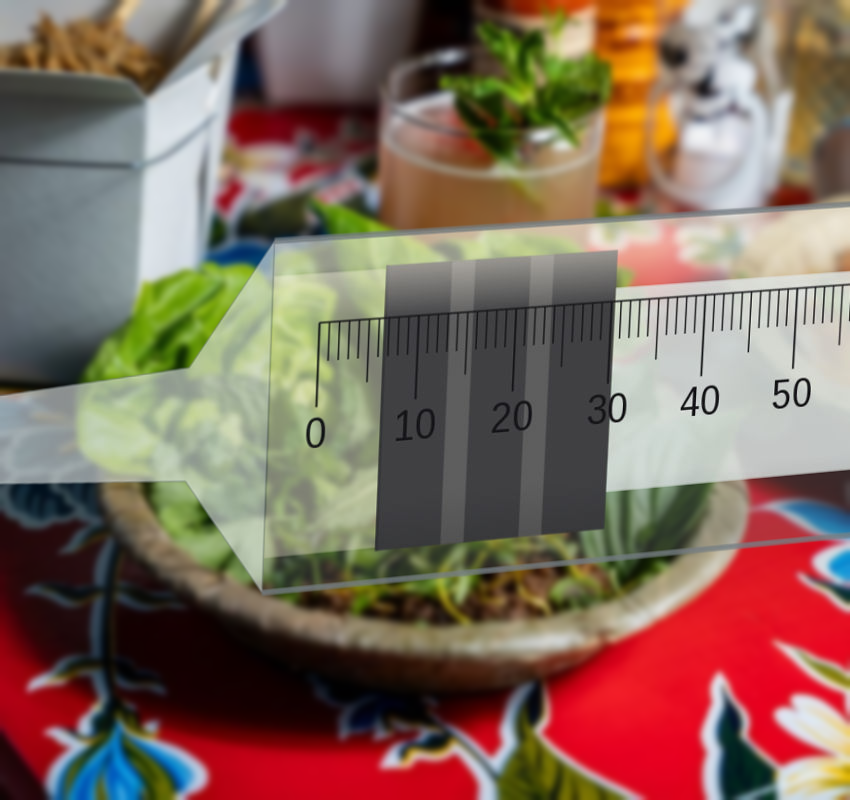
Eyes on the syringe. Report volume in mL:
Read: 6.5 mL
